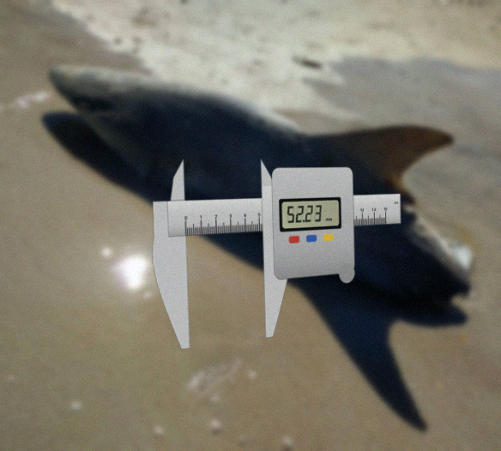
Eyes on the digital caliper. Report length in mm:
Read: 52.23 mm
